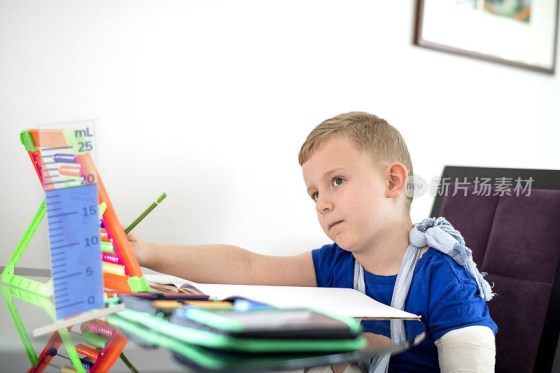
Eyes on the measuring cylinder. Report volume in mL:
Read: 19 mL
